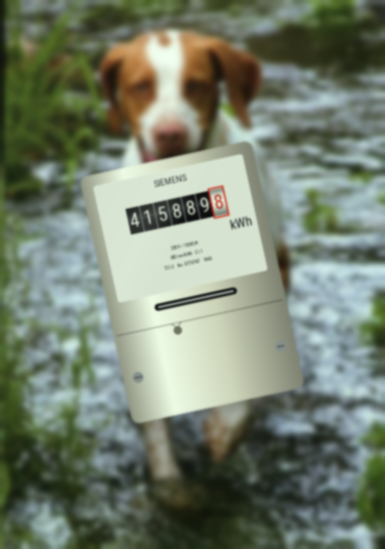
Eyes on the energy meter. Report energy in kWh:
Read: 415889.8 kWh
